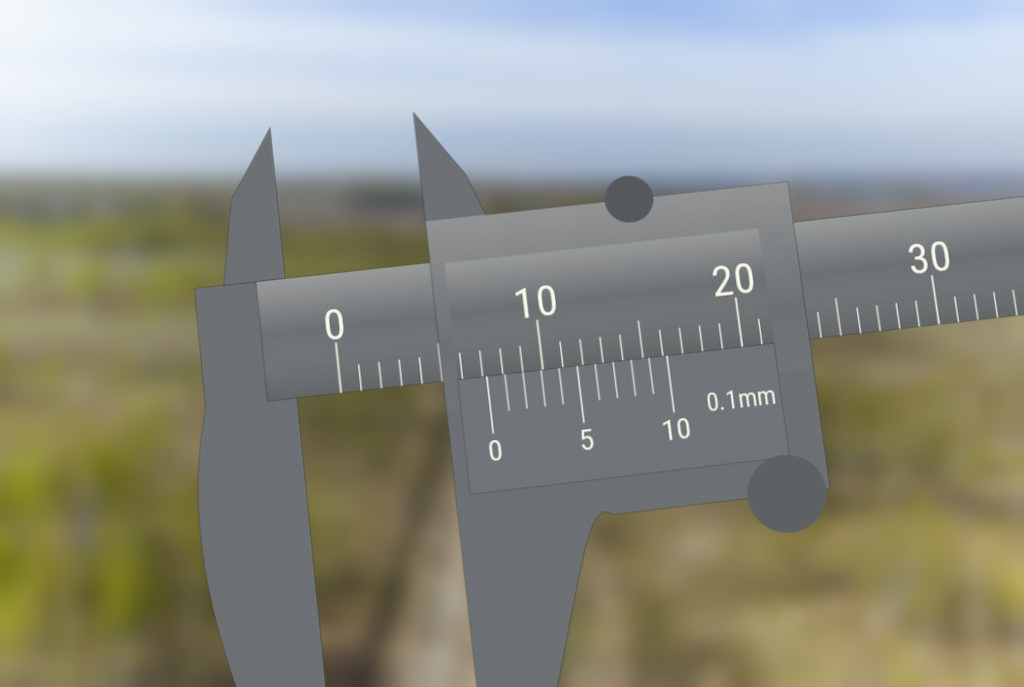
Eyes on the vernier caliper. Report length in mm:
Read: 7.2 mm
